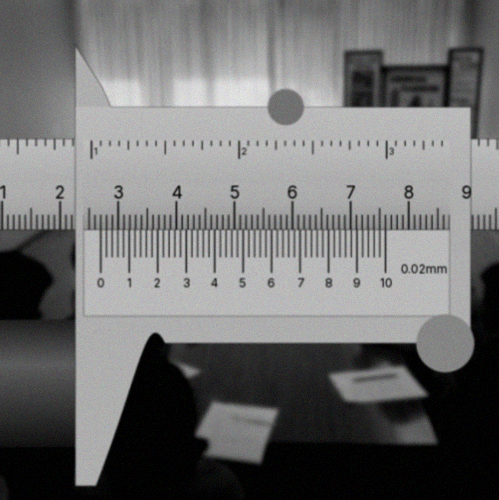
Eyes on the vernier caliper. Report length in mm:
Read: 27.0 mm
